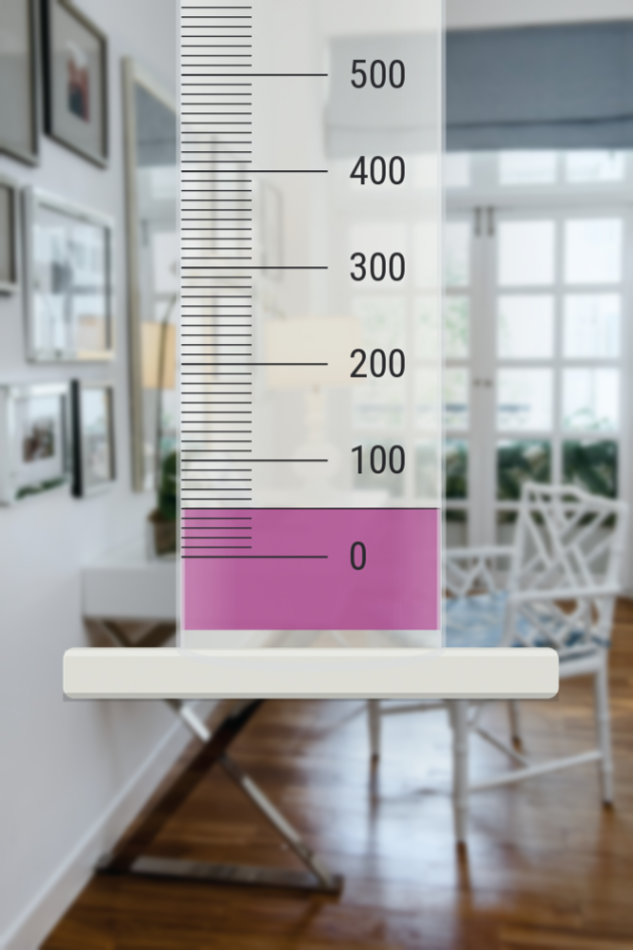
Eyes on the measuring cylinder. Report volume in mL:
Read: 50 mL
